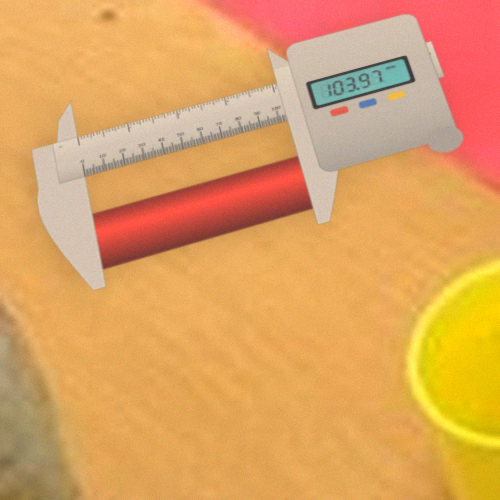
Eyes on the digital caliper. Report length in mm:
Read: 103.97 mm
